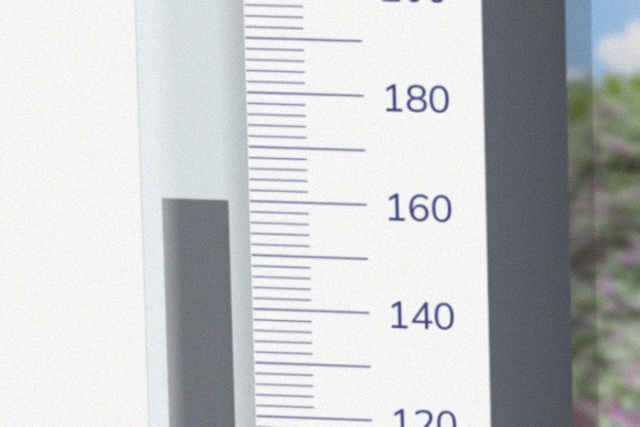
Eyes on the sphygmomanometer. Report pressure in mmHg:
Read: 160 mmHg
